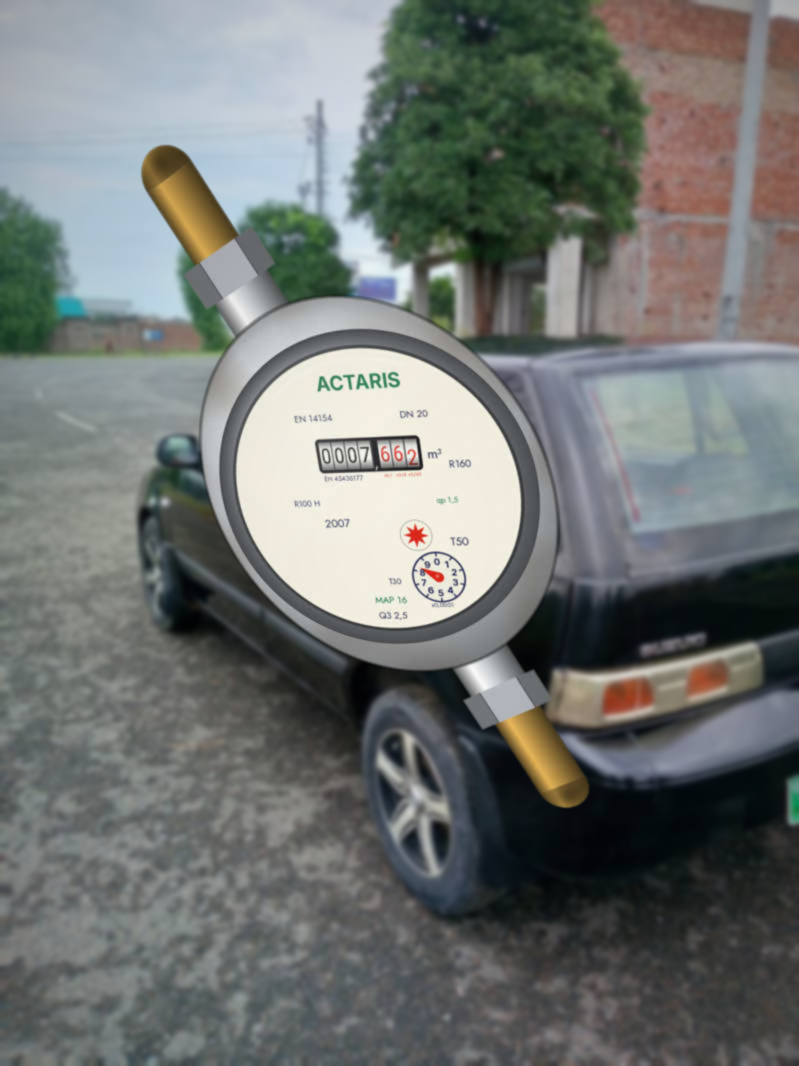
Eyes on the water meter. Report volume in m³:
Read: 7.6618 m³
